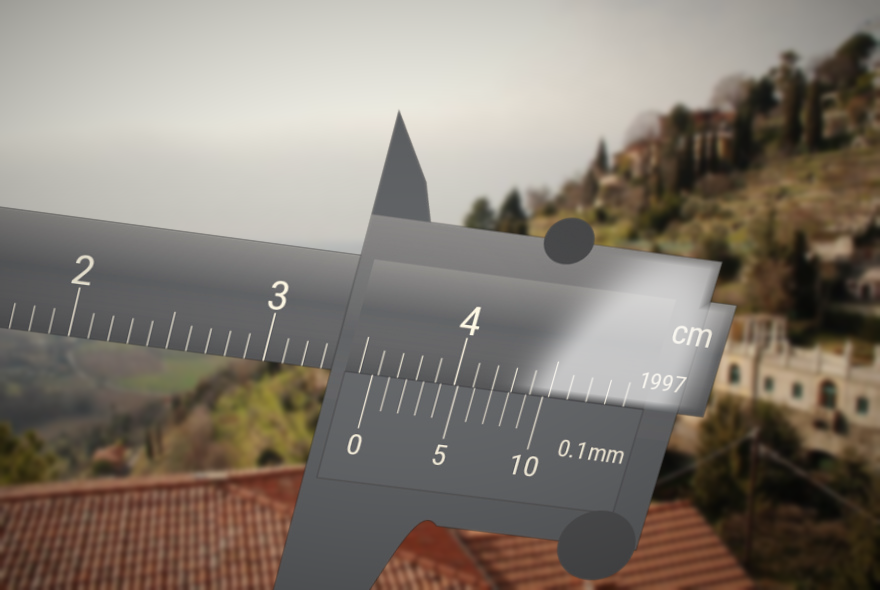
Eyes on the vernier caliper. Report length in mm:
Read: 35.7 mm
